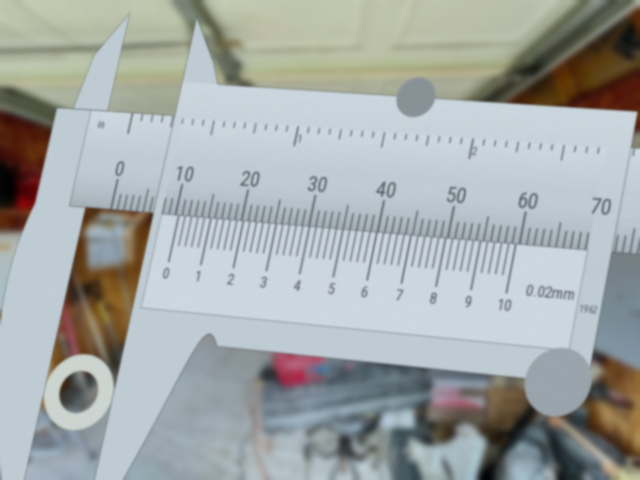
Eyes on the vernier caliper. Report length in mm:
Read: 10.5 mm
